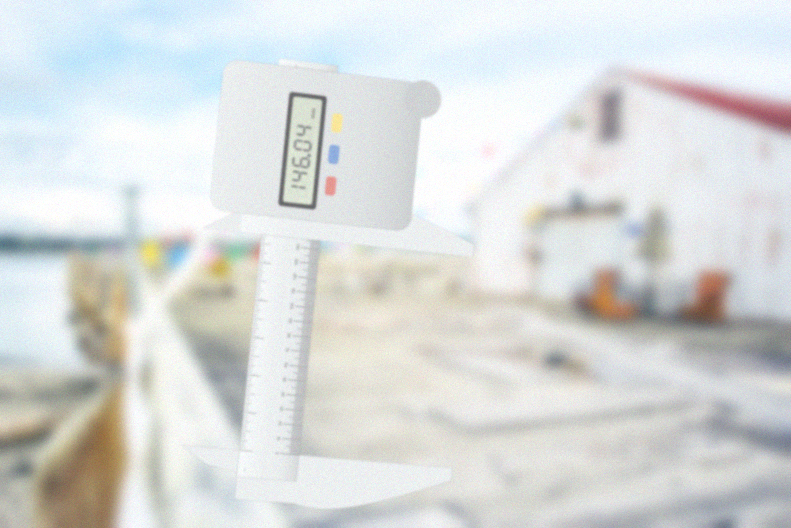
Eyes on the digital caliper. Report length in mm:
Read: 146.04 mm
